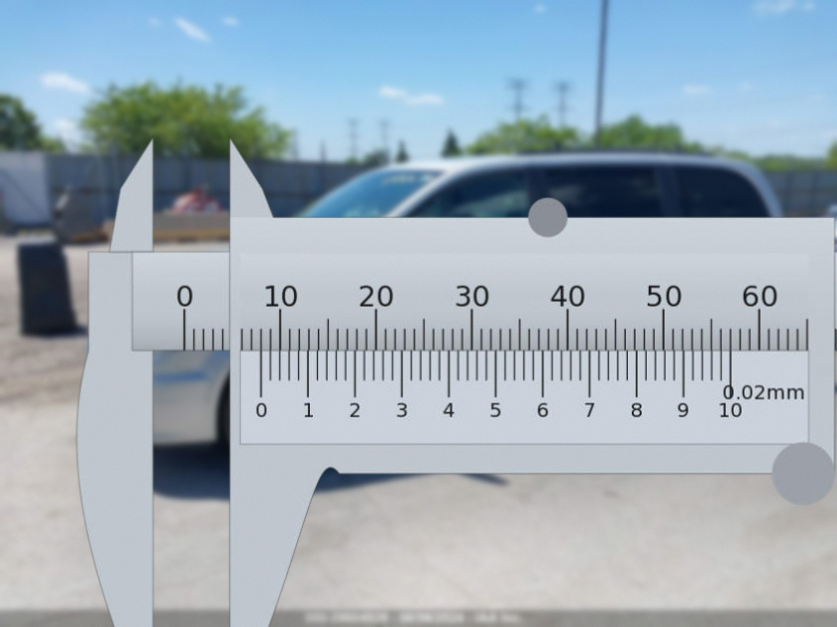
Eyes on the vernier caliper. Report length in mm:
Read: 8.0 mm
